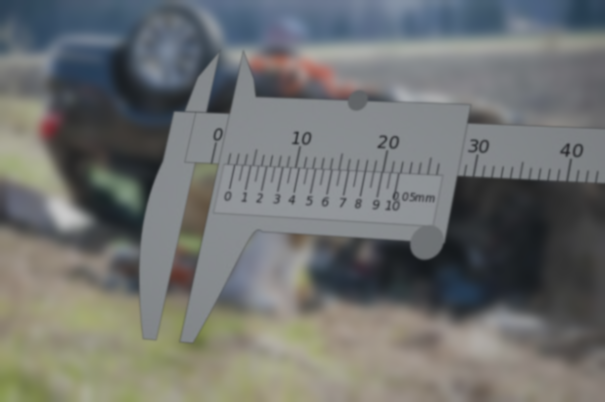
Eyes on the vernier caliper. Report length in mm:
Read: 2.8 mm
